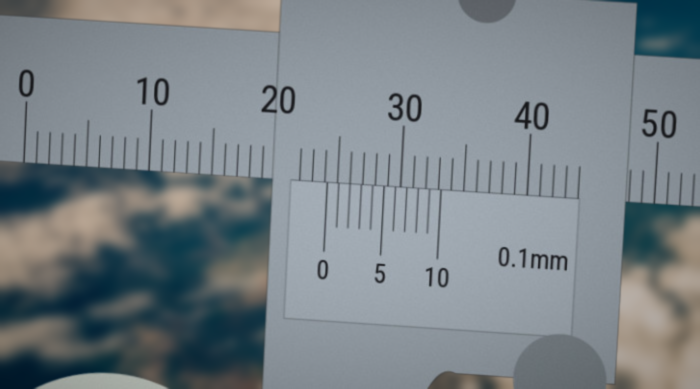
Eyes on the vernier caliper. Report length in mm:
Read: 24.2 mm
